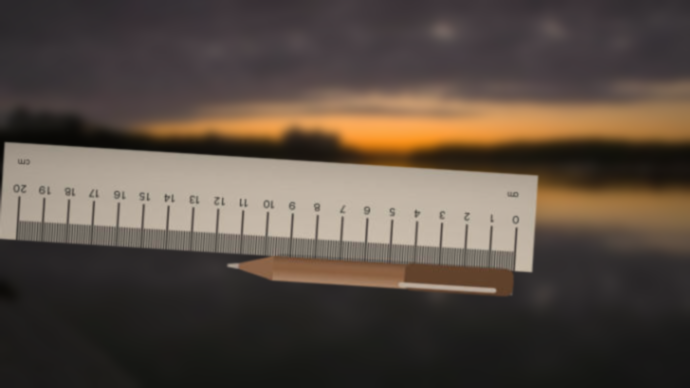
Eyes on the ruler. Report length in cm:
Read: 11.5 cm
